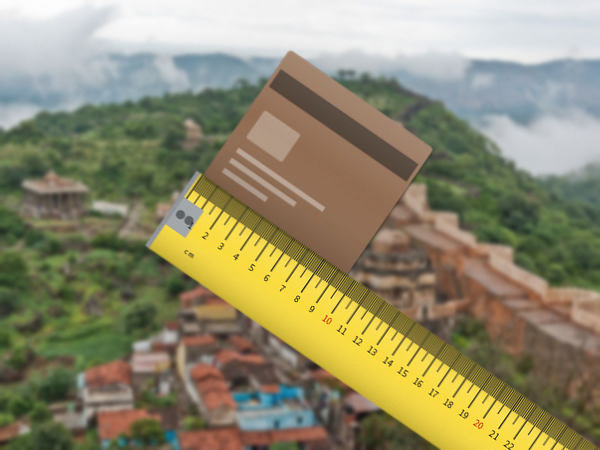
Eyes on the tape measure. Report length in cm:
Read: 9.5 cm
